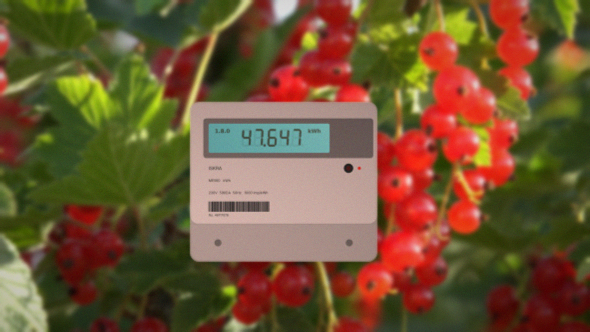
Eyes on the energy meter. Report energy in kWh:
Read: 47.647 kWh
